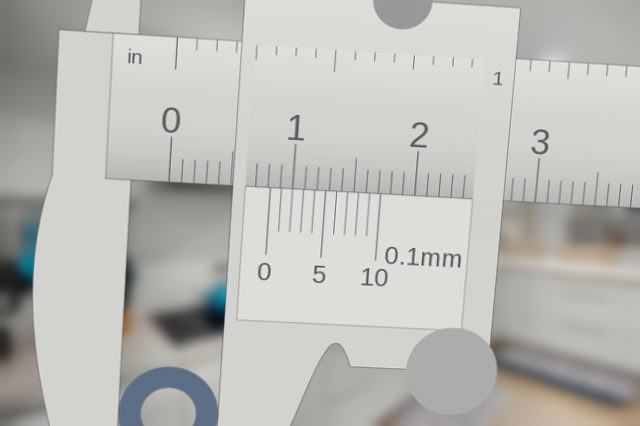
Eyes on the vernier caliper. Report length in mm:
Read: 8.2 mm
